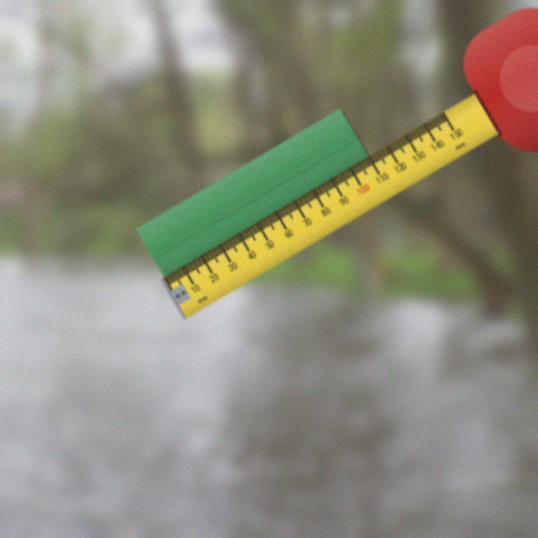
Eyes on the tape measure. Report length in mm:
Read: 110 mm
